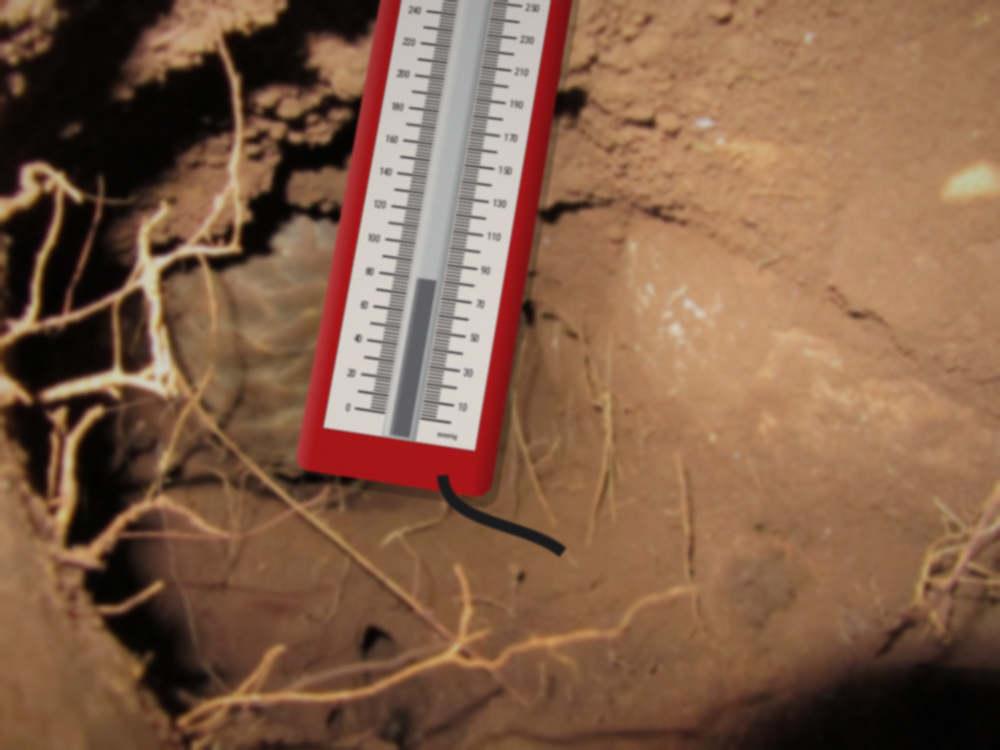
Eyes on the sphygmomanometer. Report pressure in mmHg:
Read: 80 mmHg
